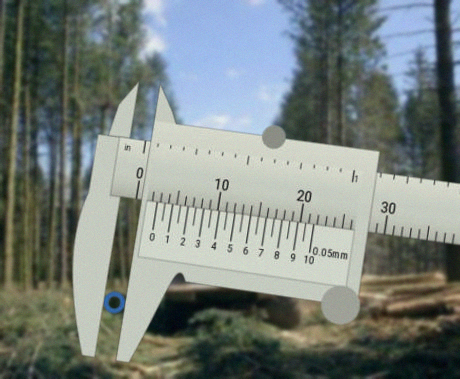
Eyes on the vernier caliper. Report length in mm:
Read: 2.6 mm
